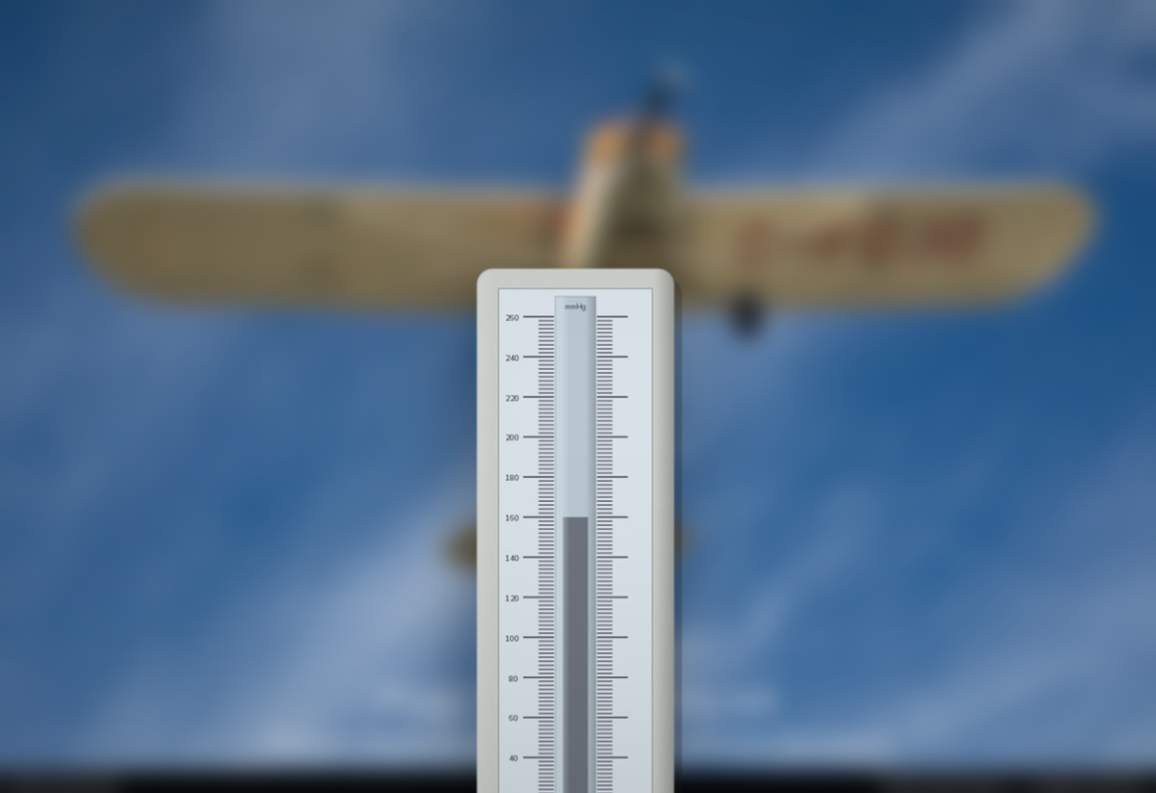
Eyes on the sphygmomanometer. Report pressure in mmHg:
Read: 160 mmHg
